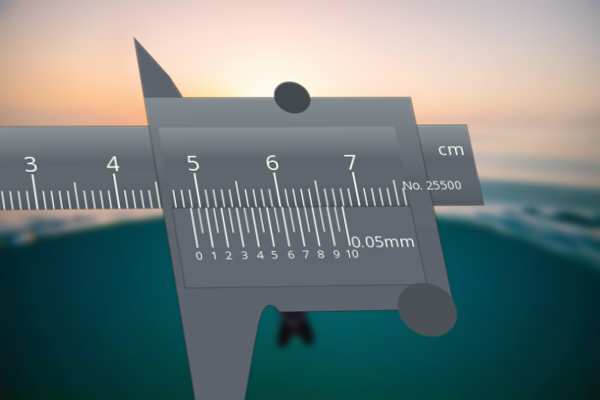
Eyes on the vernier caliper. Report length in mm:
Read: 48.8 mm
